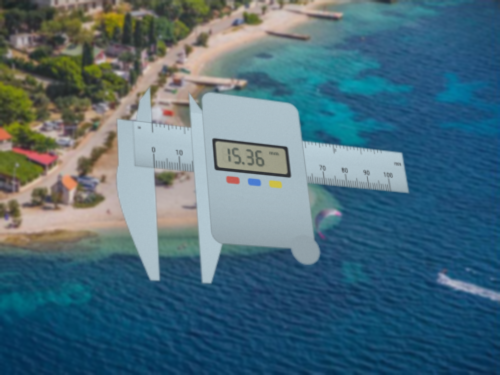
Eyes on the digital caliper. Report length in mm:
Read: 15.36 mm
